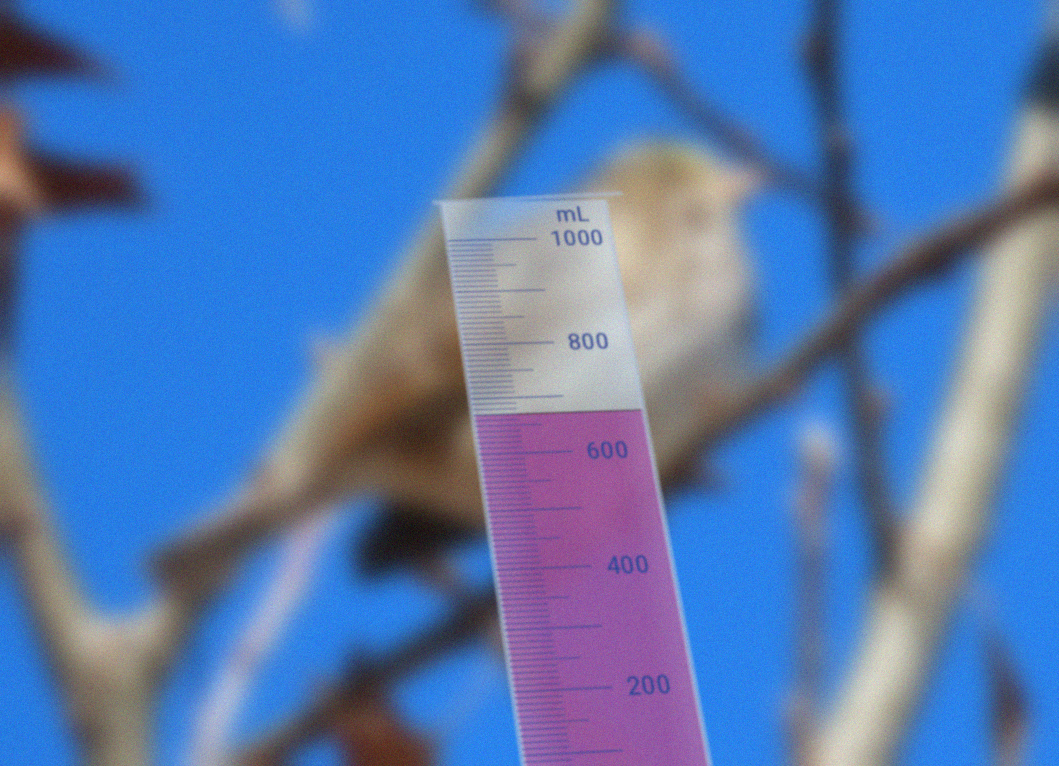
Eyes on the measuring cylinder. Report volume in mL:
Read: 670 mL
